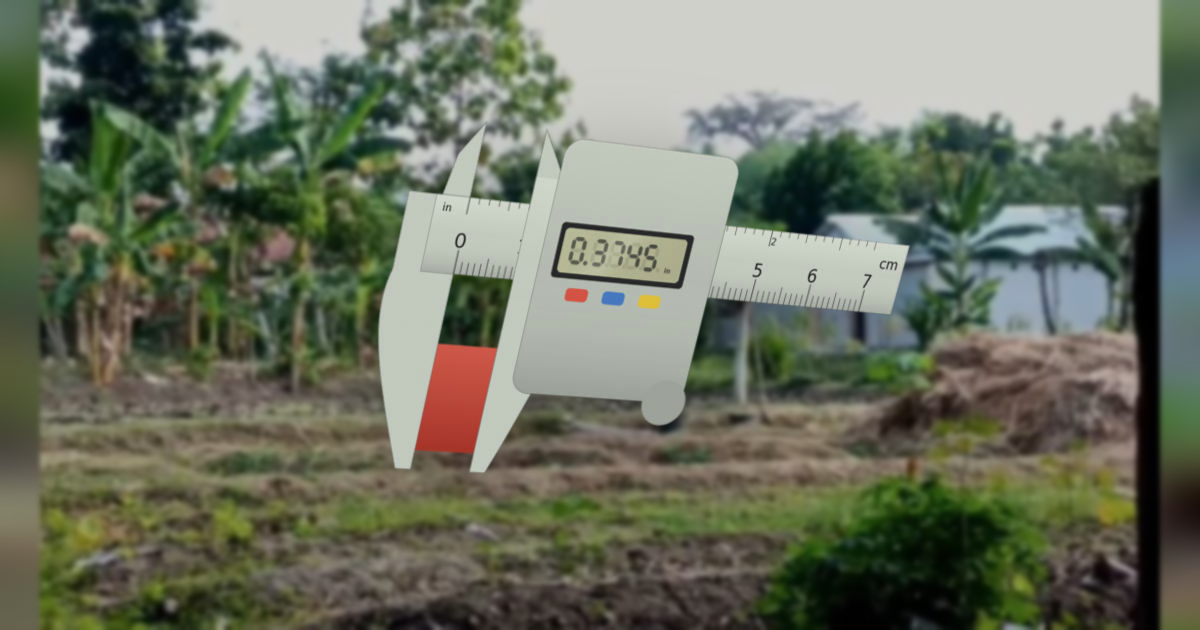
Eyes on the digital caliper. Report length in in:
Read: 0.3745 in
